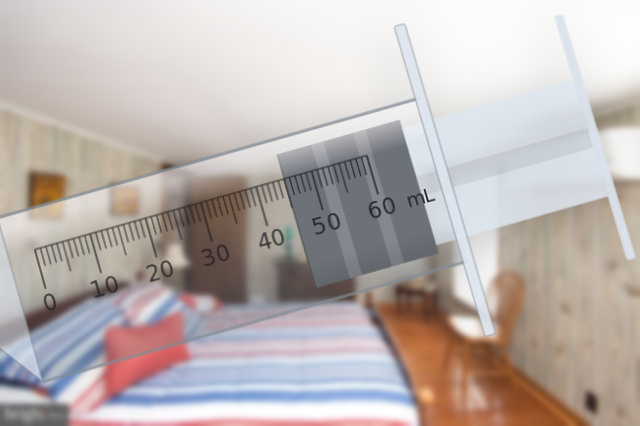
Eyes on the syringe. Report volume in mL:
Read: 45 mL
